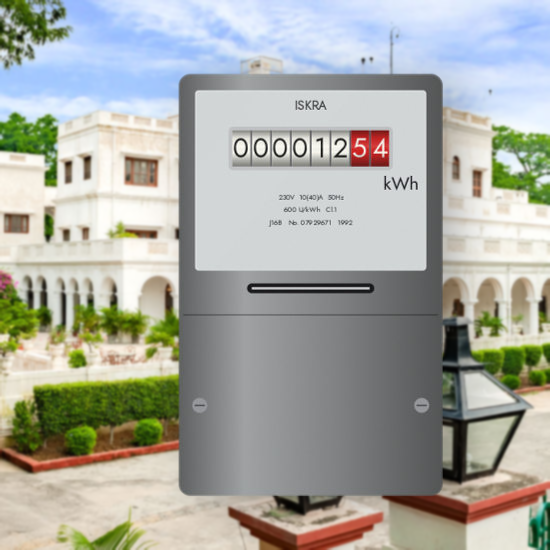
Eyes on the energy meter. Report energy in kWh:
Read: 12.54 kWh
